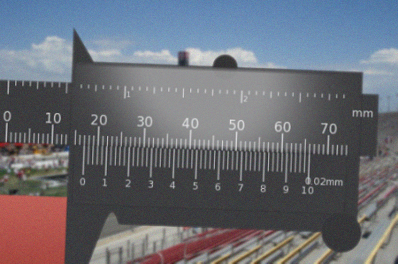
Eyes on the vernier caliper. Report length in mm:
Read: 17.0 mm
